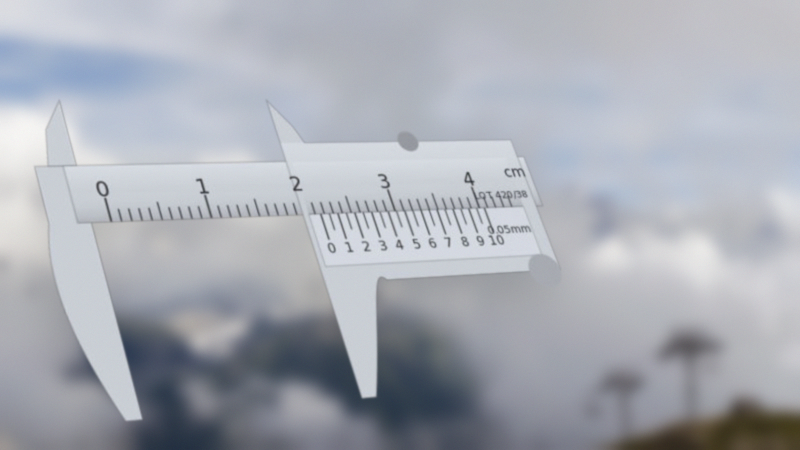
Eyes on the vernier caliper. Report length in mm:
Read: 21.6 mm
